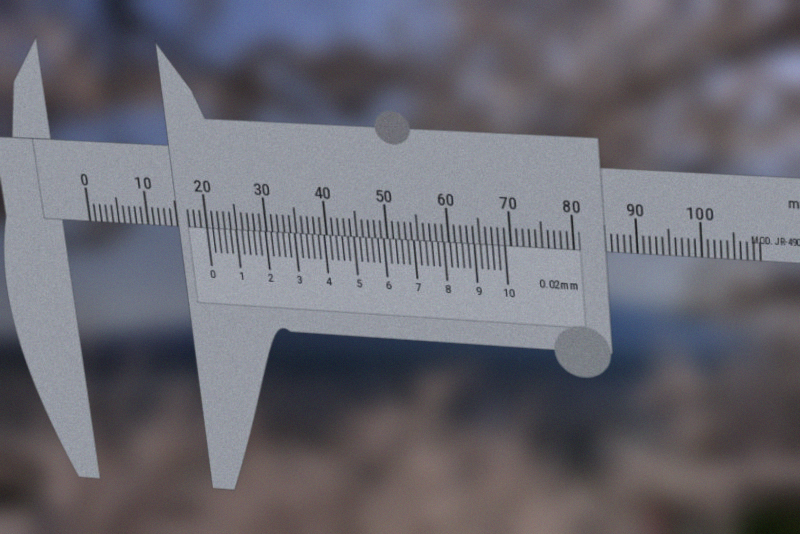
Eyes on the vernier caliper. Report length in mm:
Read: 20.0 mm
